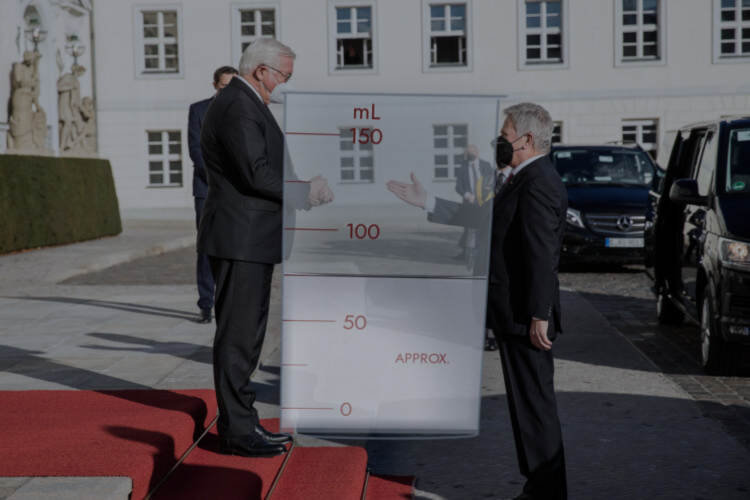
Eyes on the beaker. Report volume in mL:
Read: 75 mL
